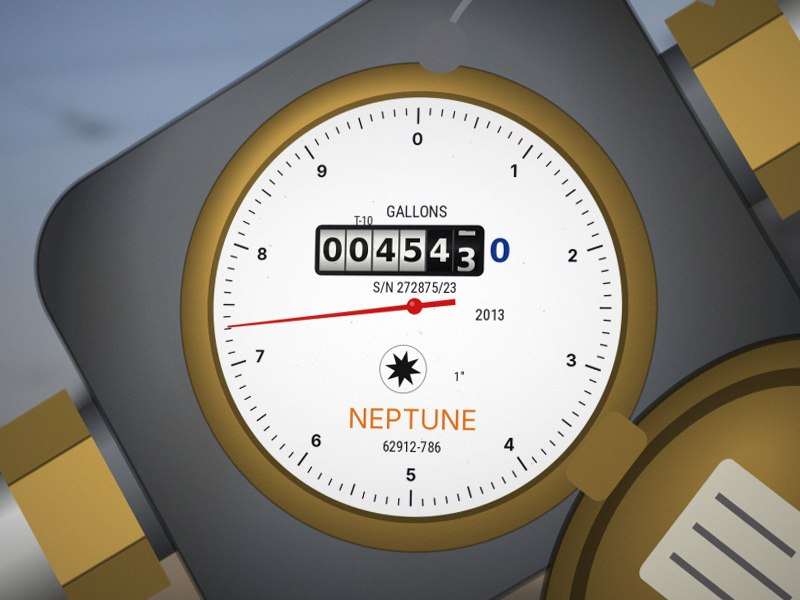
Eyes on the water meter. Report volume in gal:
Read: 45427.3 gal
